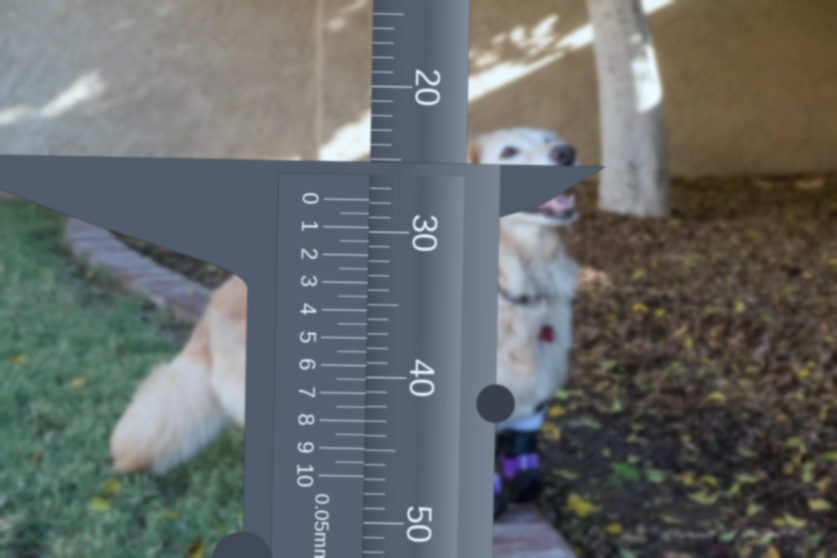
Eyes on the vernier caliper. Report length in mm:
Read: 27.8 mm
